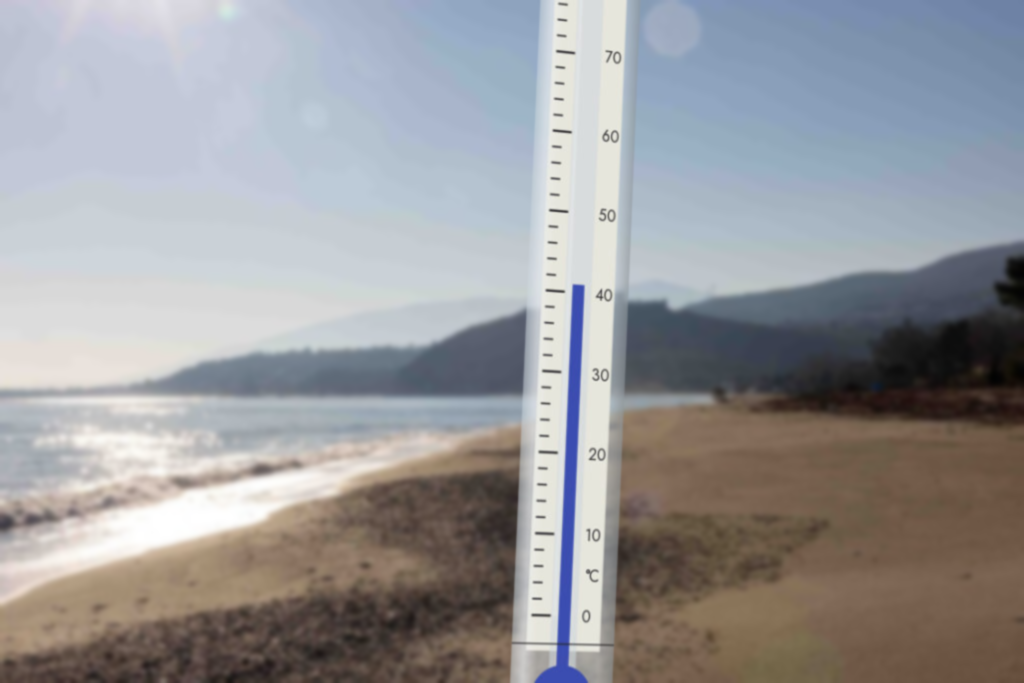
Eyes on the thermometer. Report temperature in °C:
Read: 41 °C
